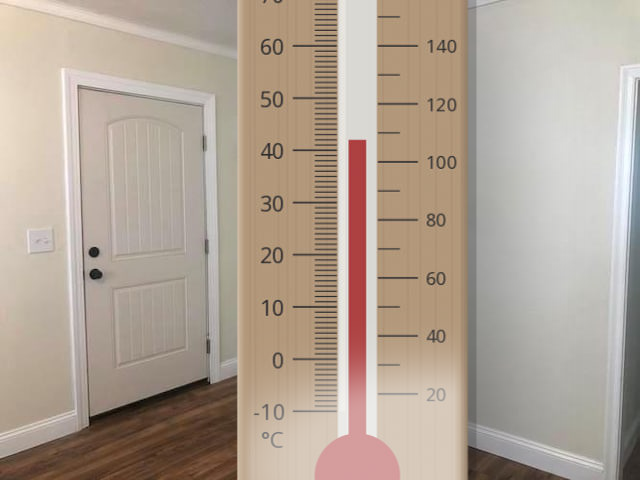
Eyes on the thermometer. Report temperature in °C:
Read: 42 °C
